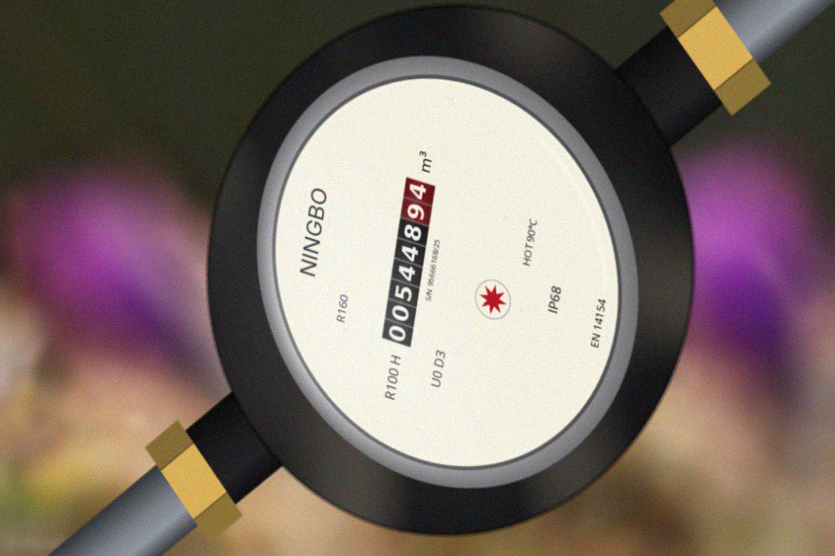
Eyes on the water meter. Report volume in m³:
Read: 5448.94 m³
